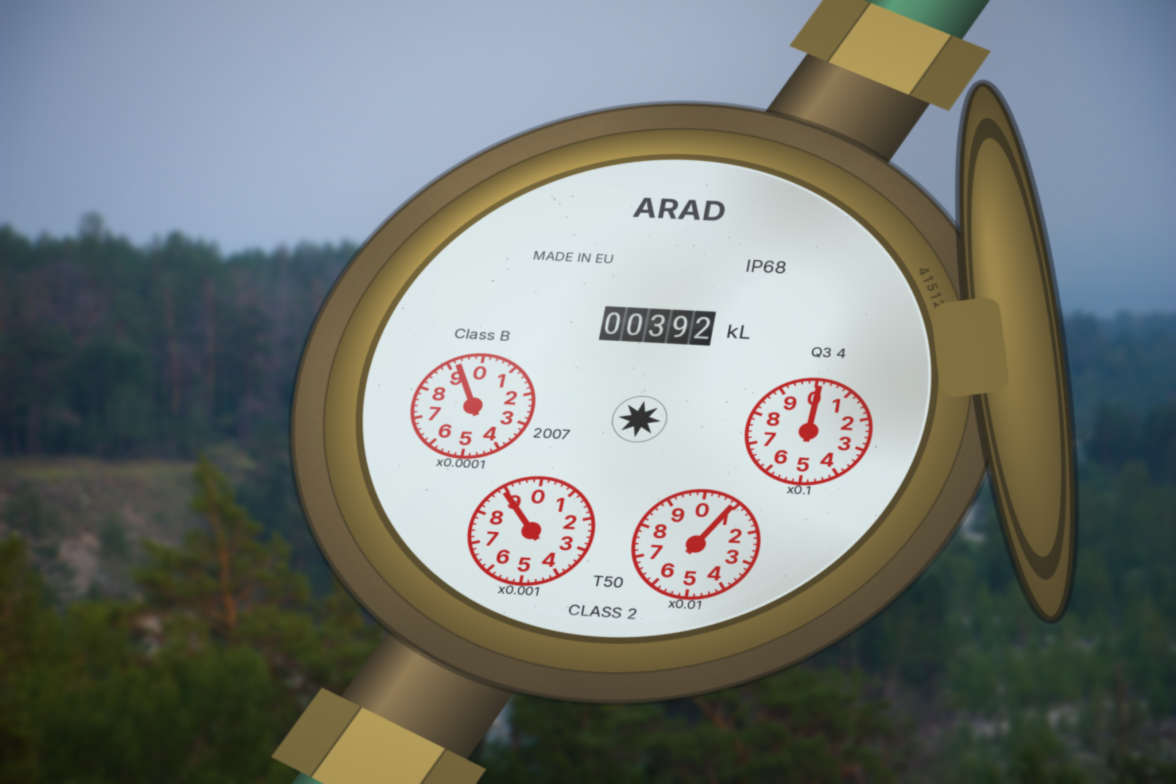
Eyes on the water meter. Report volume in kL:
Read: 392.0089 kL
